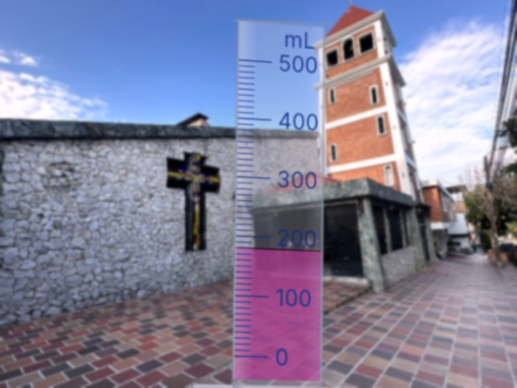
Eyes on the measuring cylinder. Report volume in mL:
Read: 180 mL
